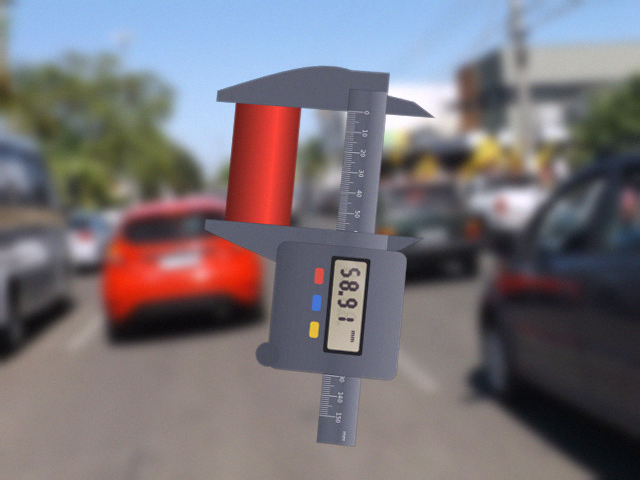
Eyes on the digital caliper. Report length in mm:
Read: 58.91 mm
